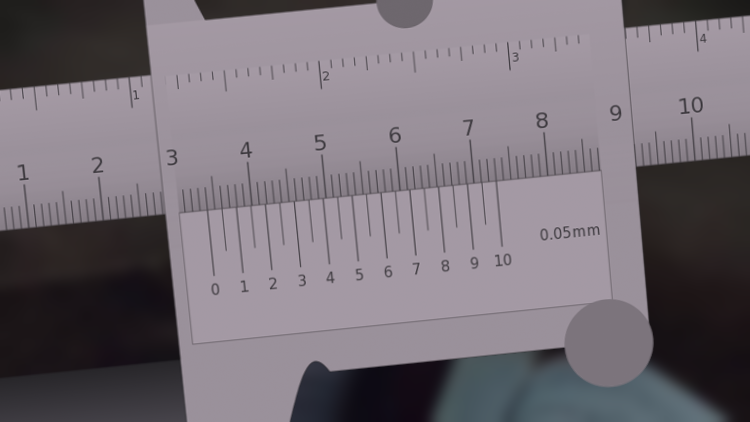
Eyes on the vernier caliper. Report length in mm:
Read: 34.0 mm
